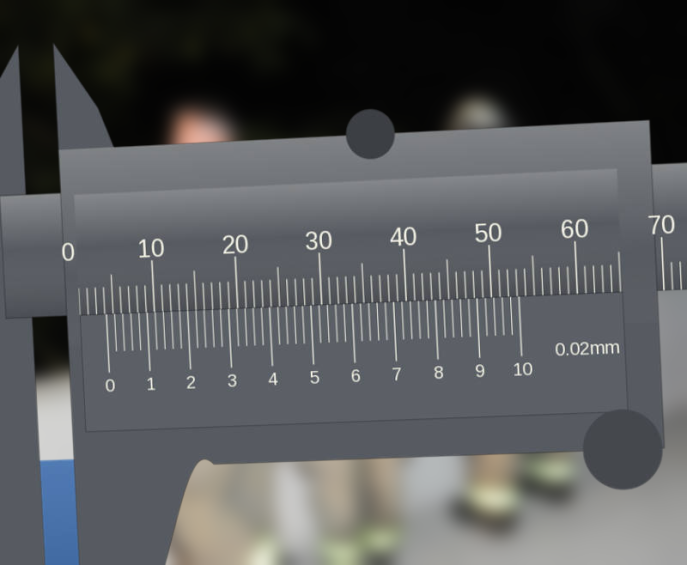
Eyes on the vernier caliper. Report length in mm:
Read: 4.2 mm
